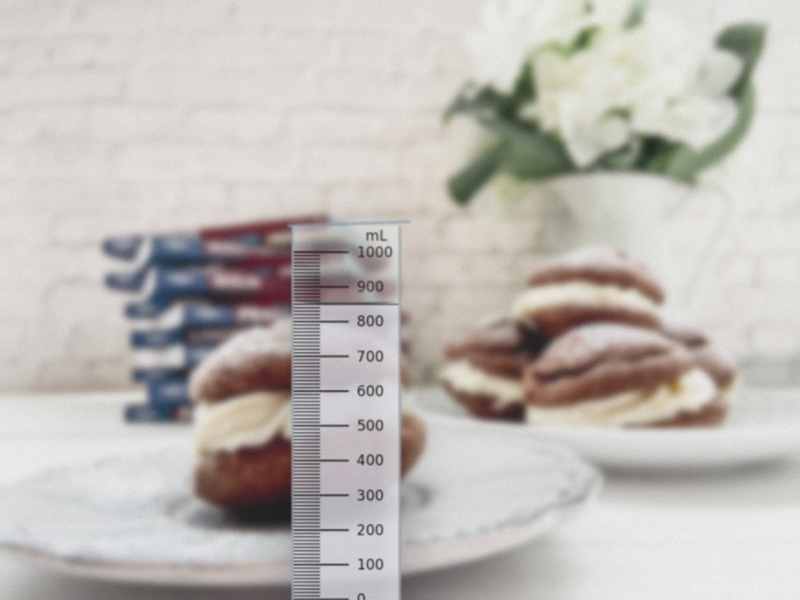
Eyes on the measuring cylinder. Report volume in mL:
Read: 850 mL
